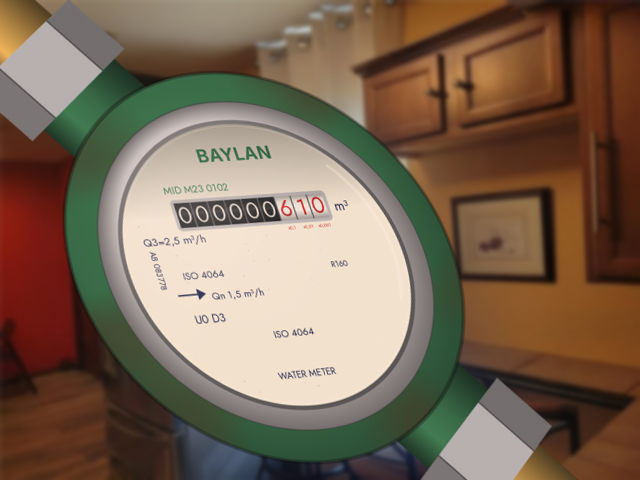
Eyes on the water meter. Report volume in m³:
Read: 0.610 m³
